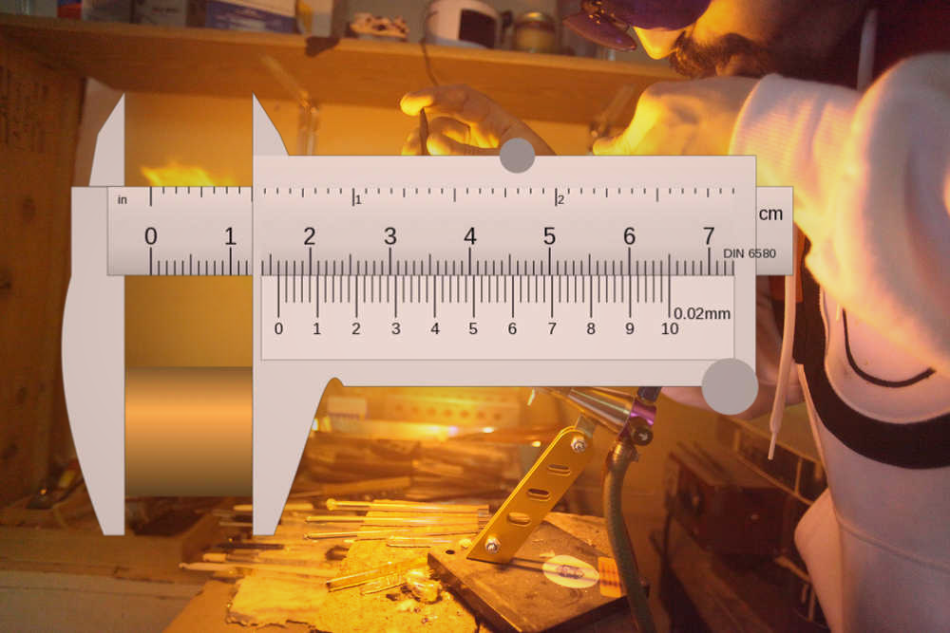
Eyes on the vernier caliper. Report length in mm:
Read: 16.0 mm
